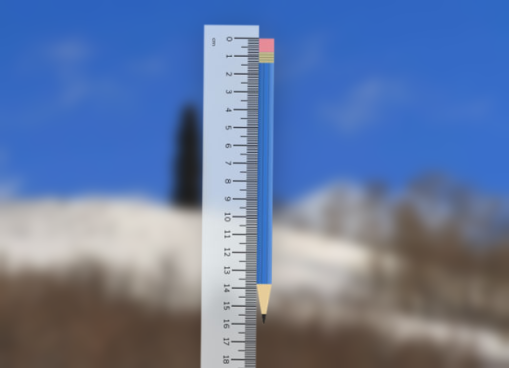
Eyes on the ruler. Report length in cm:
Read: 16 cm
